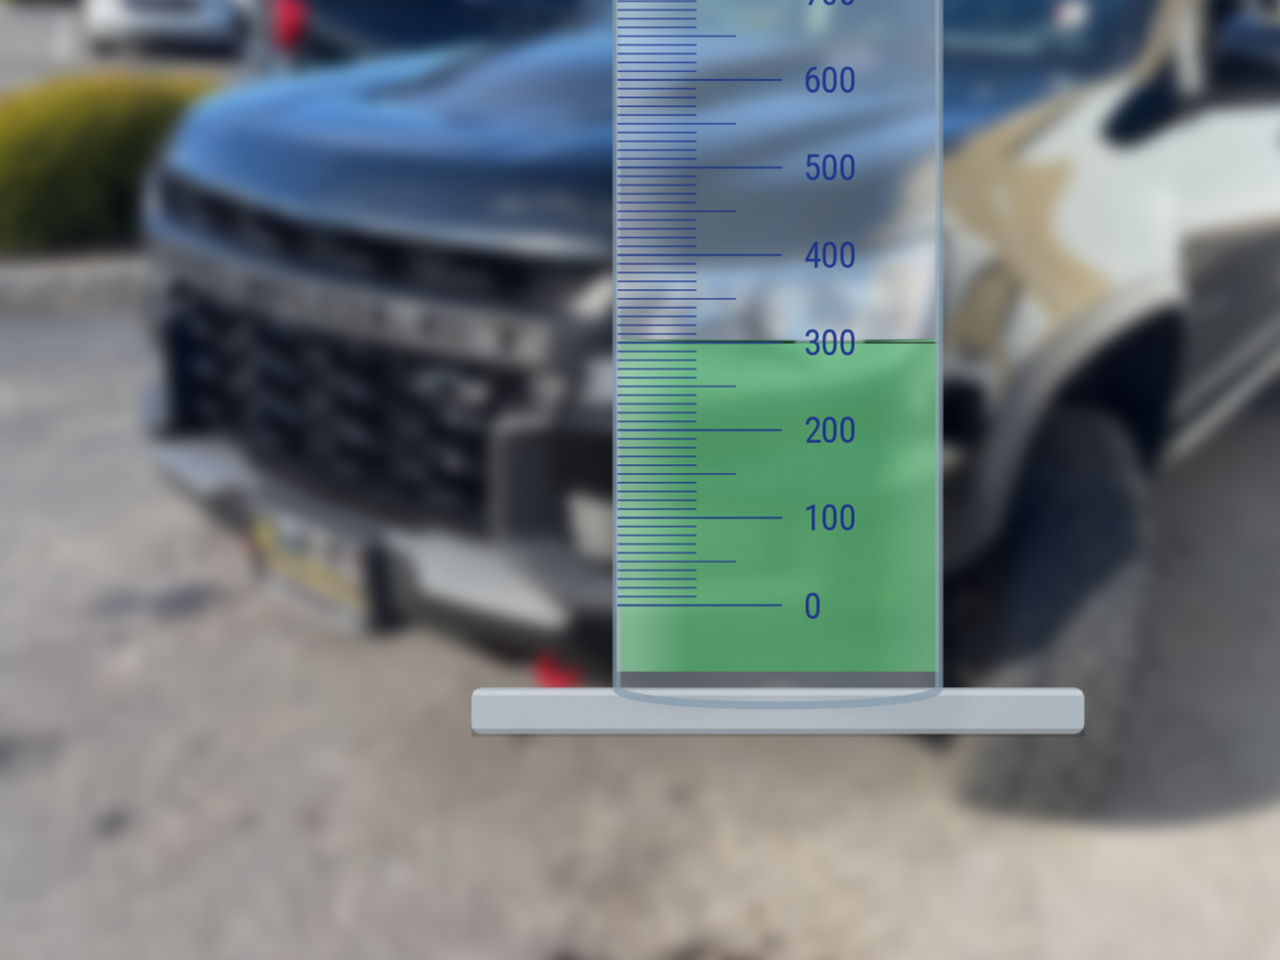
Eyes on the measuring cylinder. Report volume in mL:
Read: 300 mL
